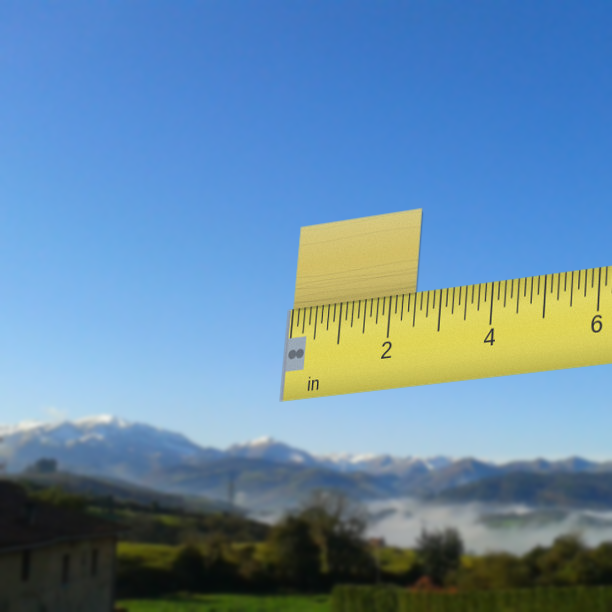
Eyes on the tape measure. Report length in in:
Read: 2.5 in
